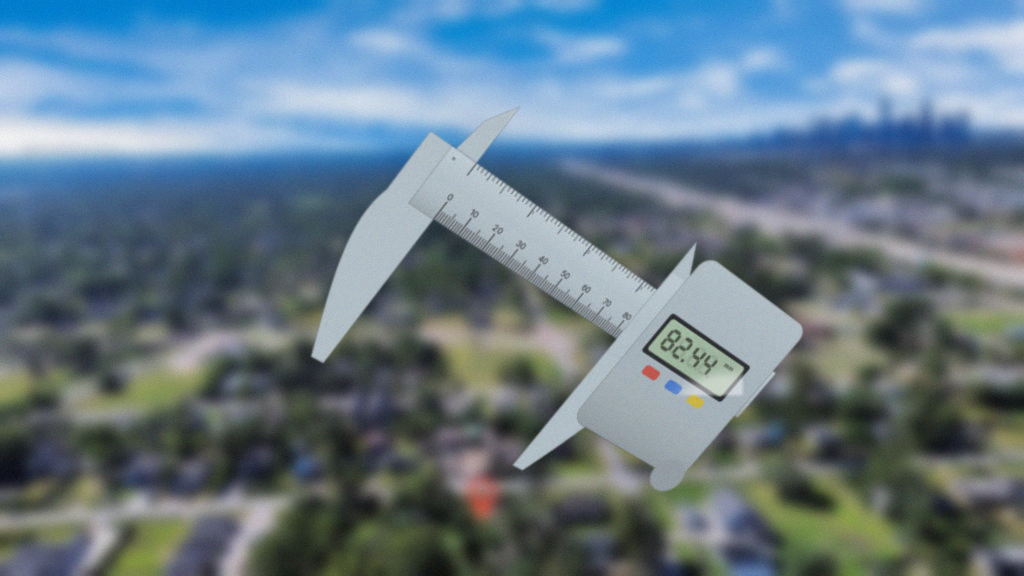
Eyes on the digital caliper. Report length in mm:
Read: 82.44 mm
